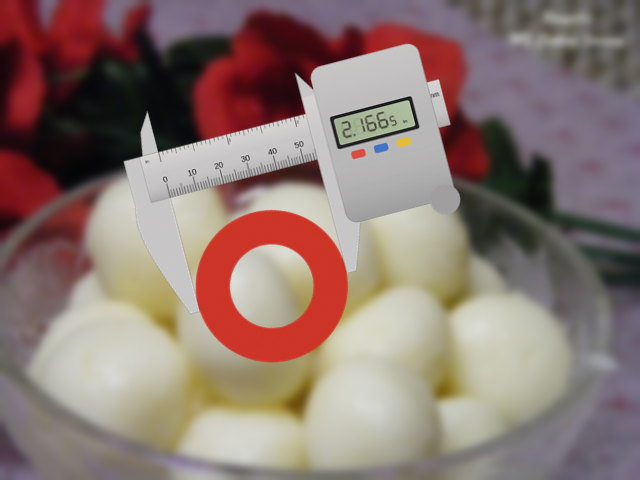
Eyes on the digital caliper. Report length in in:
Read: 2.1665 in
